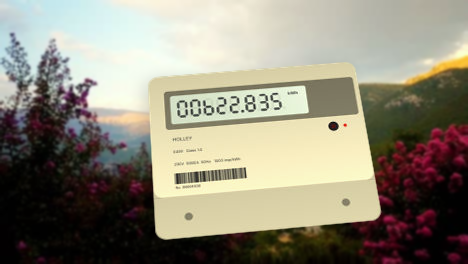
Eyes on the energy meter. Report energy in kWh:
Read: 622.835 kWh
